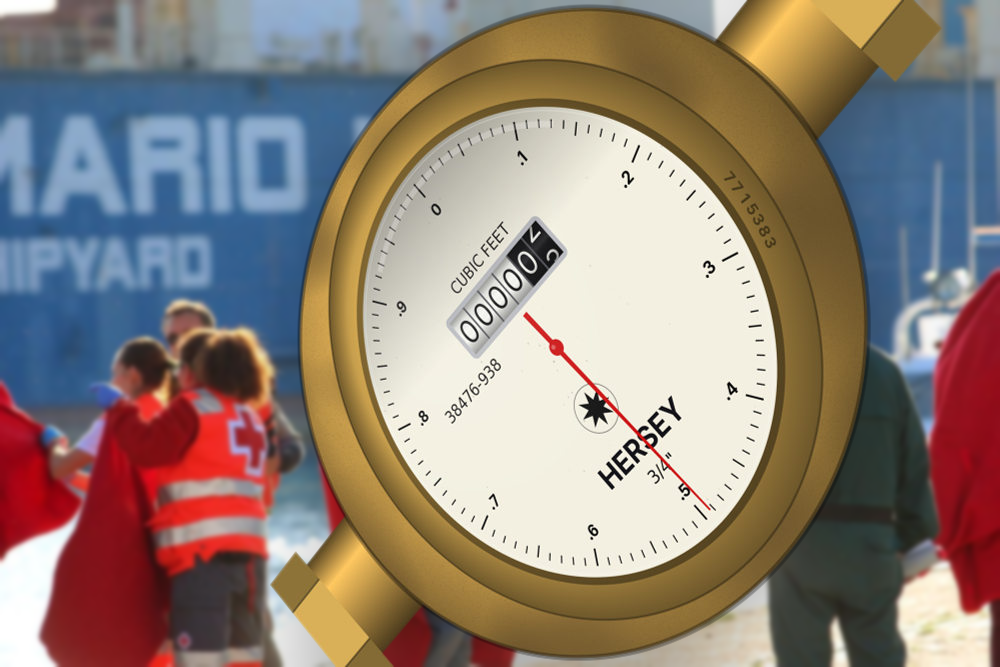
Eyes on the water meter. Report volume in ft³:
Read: 2.49 ft³
